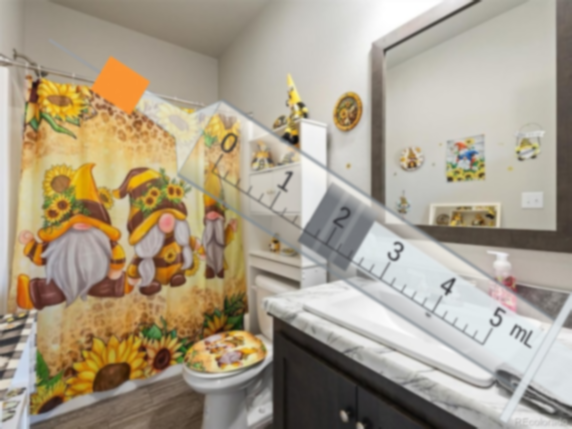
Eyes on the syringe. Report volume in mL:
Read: 1.6 mL
